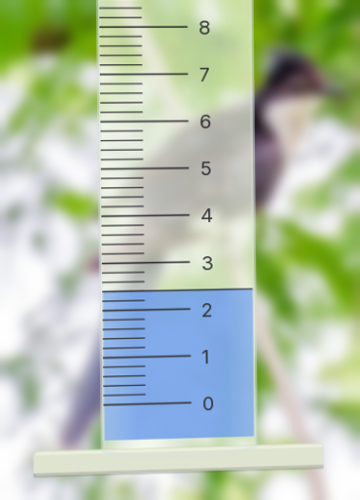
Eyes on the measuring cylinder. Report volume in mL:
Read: 2.4 mL
